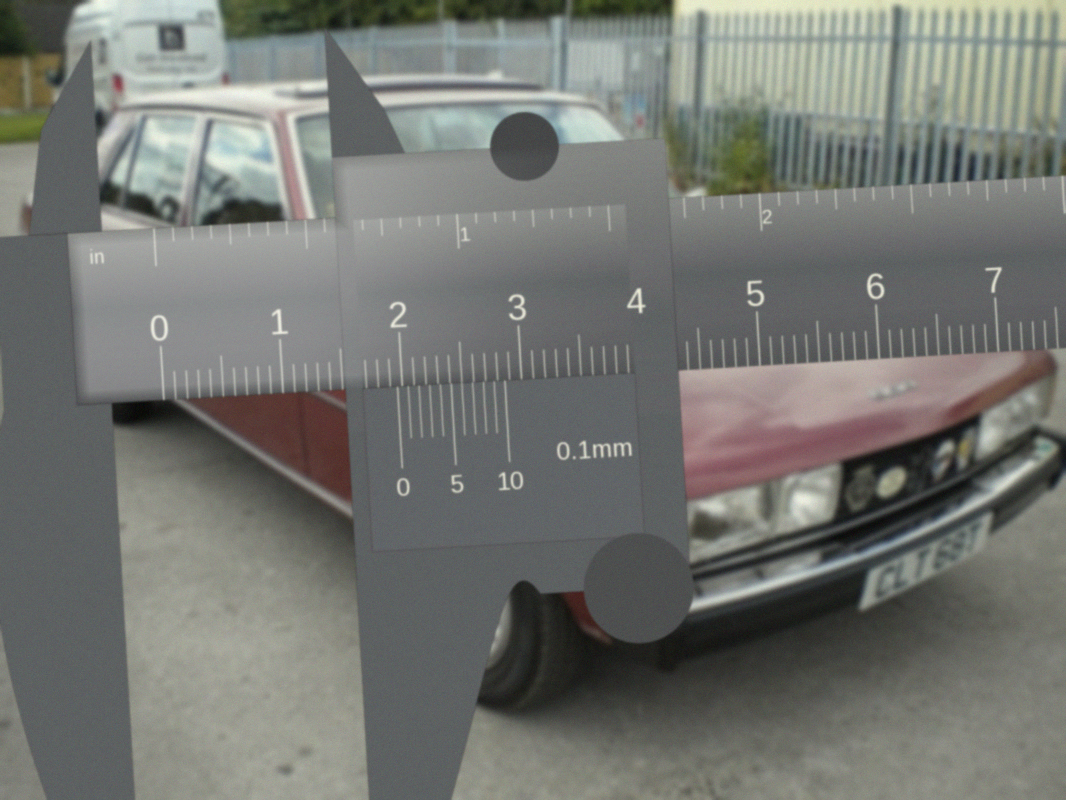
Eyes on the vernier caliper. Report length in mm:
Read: 19.6 mm
